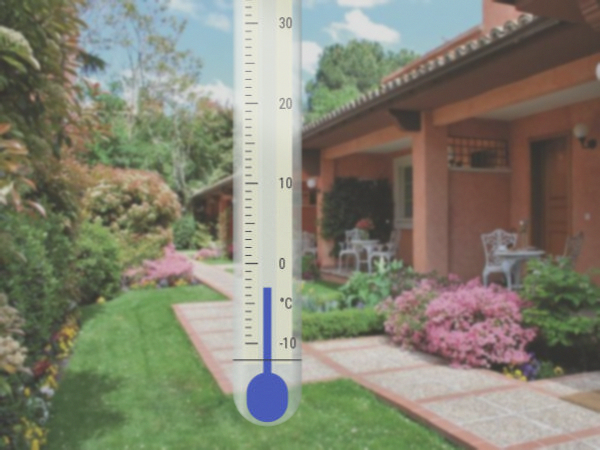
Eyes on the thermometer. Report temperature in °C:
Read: -3 °C
